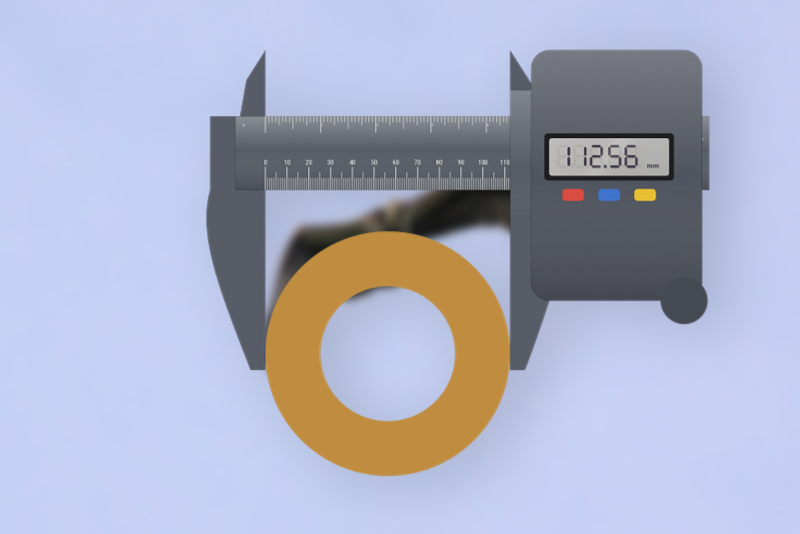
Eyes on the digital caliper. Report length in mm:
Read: 112.56 mm
